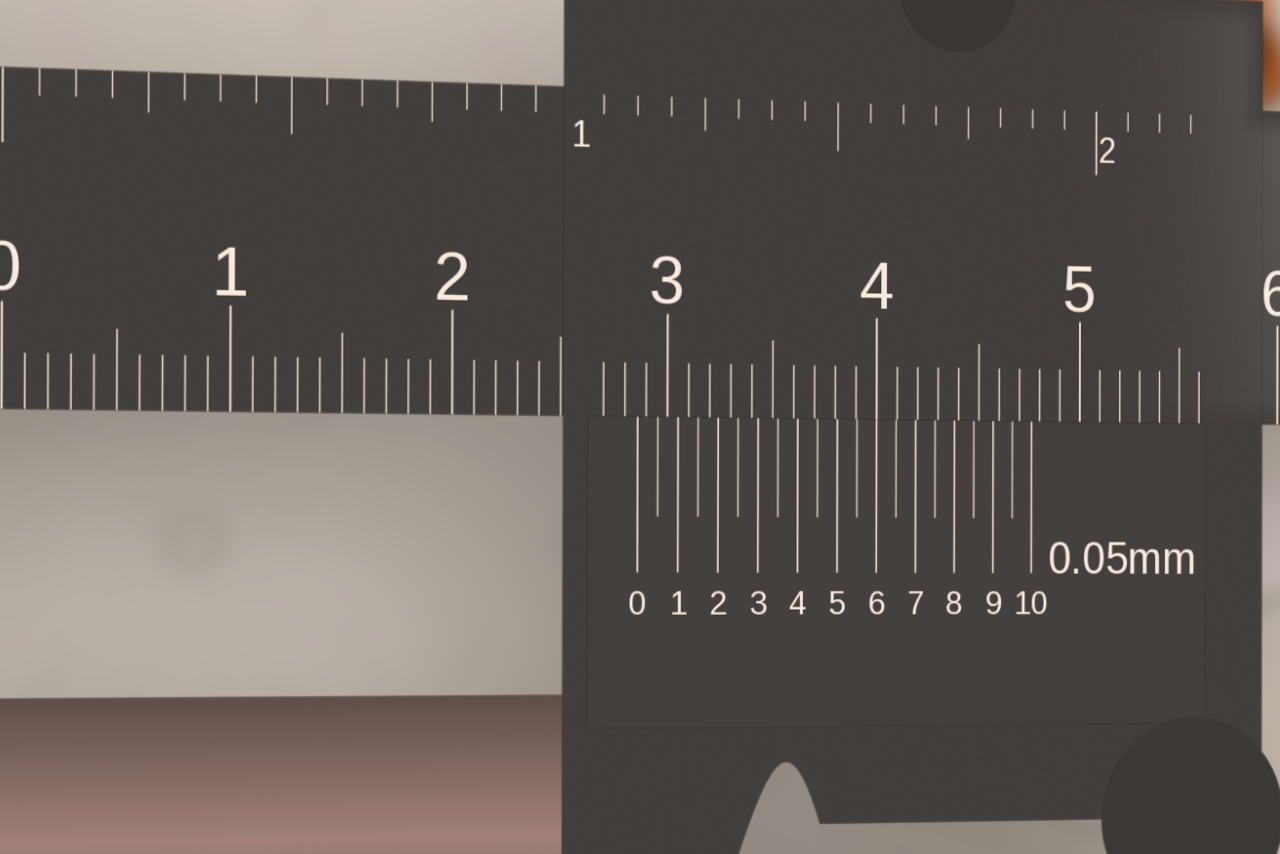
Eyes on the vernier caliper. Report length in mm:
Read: 28.6 mm
